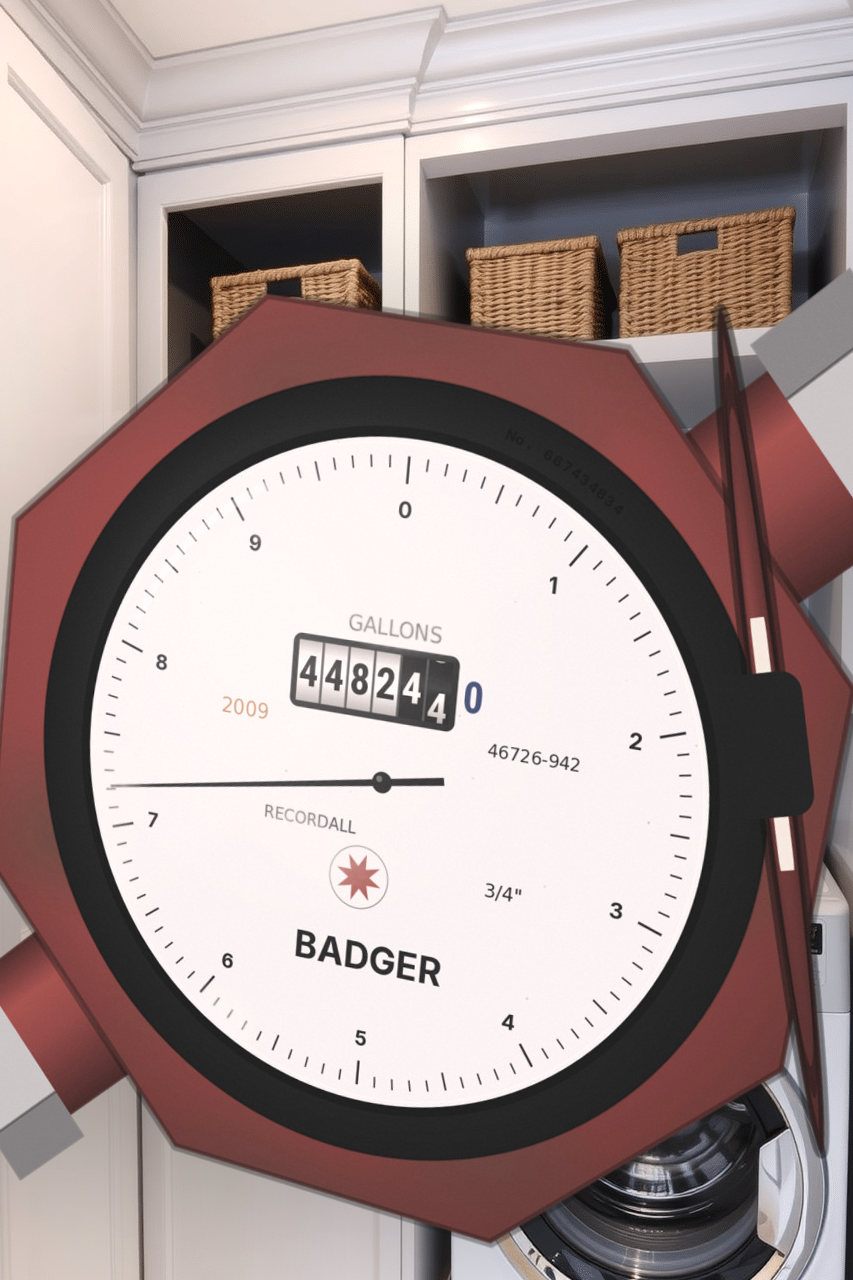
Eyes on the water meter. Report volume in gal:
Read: 4482437.2 gal
